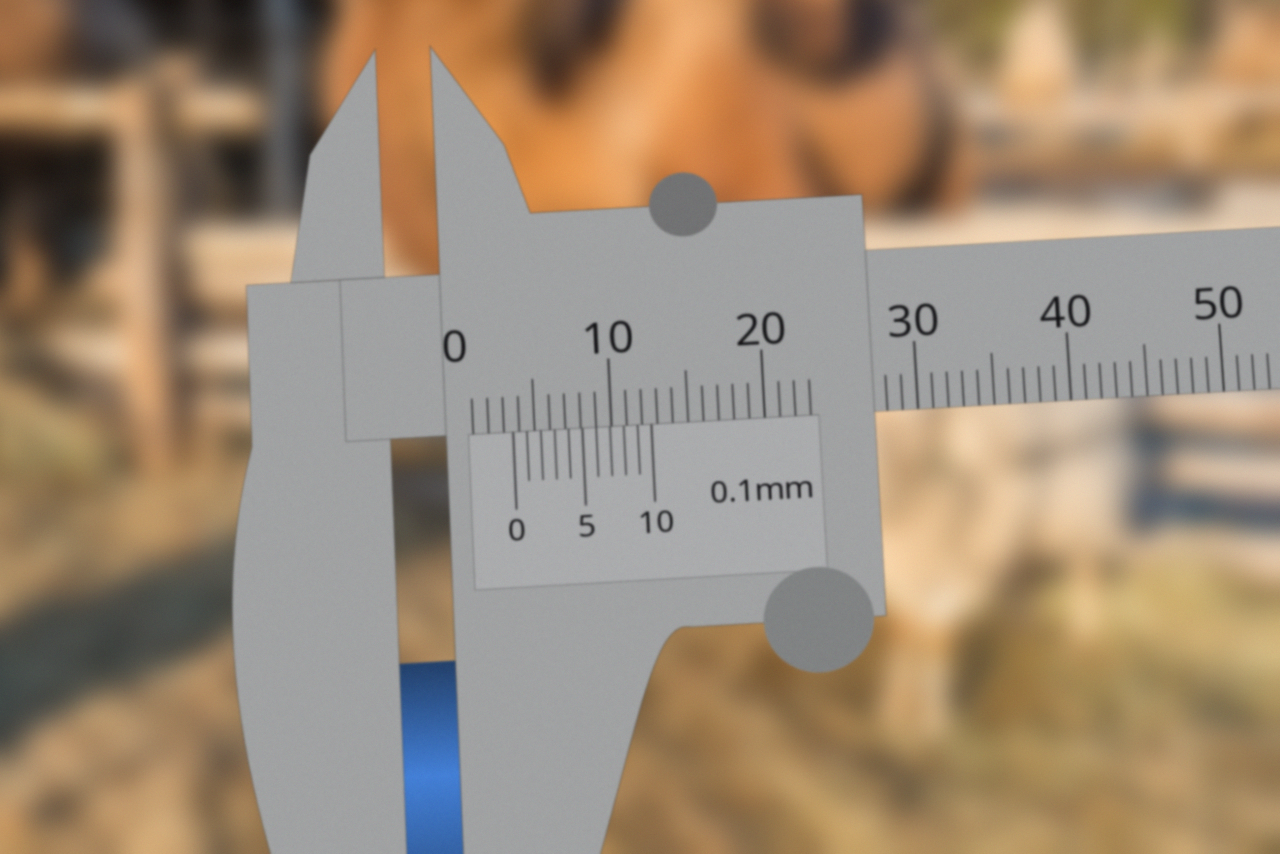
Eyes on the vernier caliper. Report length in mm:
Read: 3.6 mm
